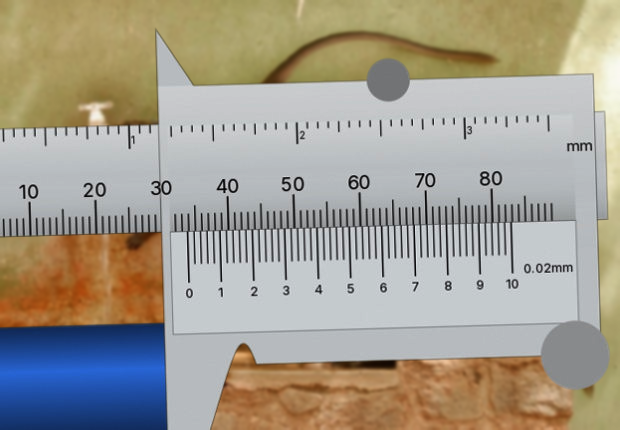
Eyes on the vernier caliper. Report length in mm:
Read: 33.8 mm
